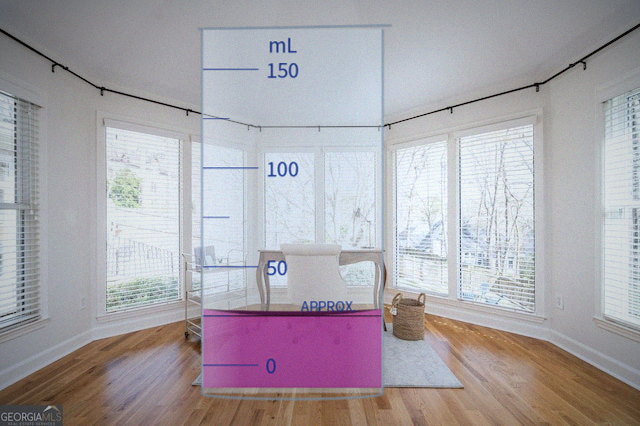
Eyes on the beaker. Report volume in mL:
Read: 25 mL
